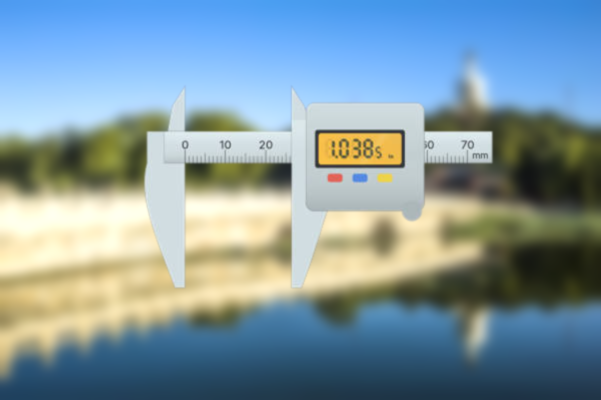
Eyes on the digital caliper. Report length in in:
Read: 1.0385 in
